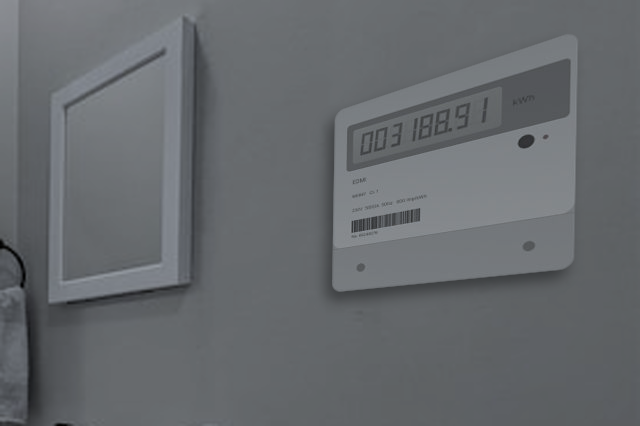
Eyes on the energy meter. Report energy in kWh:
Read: 3188.91 kWh
